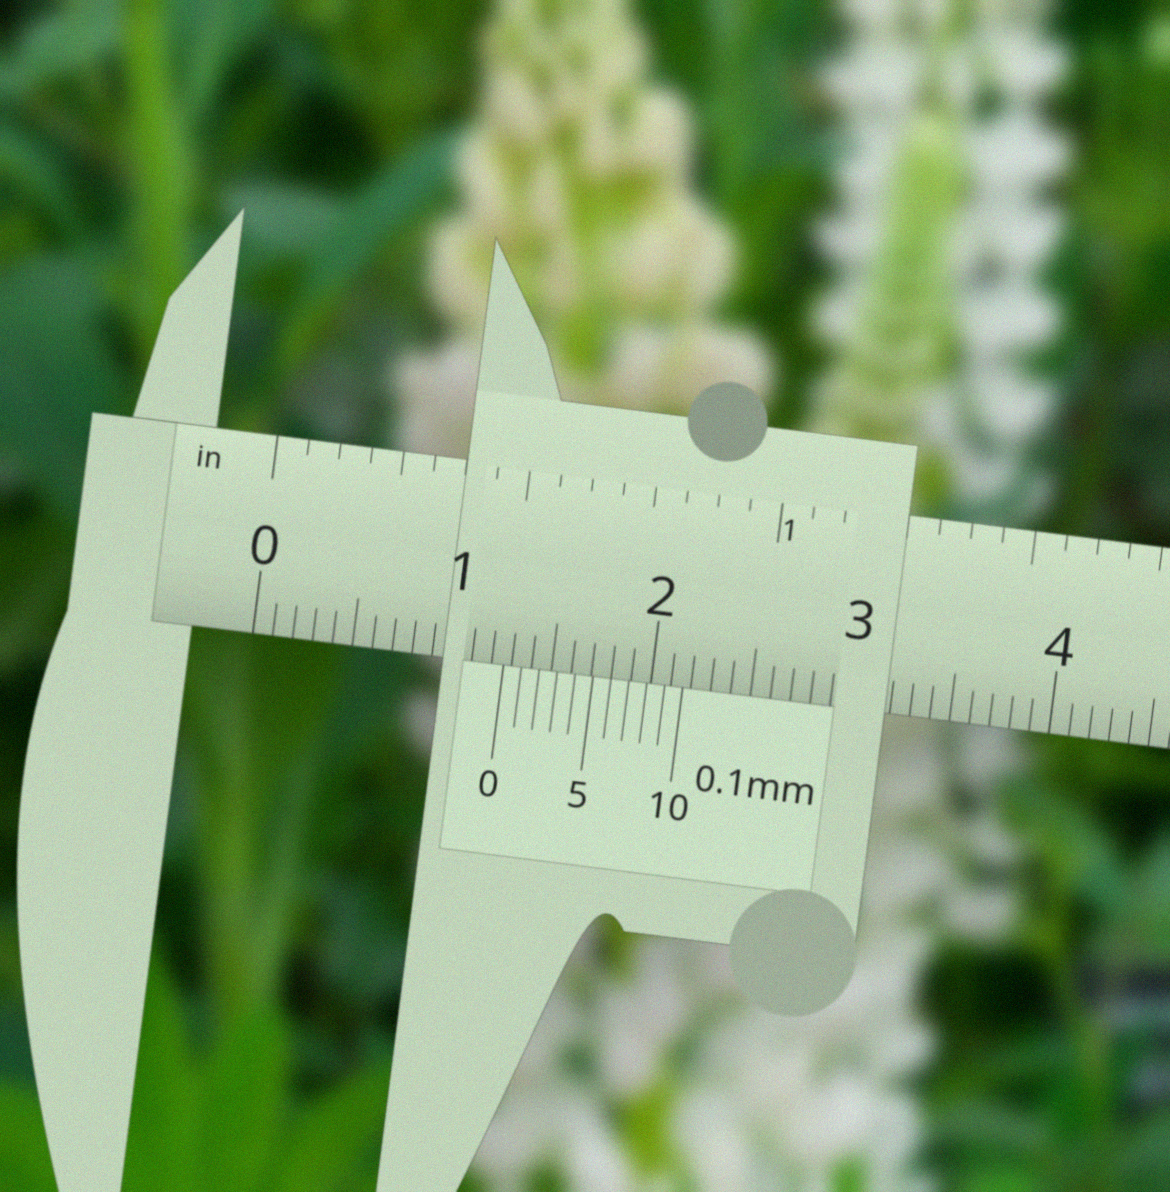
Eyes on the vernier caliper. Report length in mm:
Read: 12.6 mm
